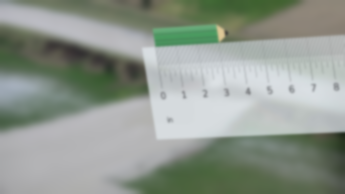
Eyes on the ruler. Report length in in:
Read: 3.5 in
